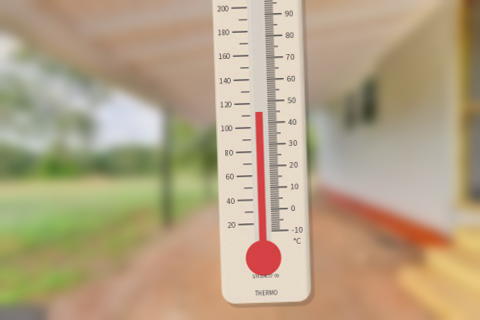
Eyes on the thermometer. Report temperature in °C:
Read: 45 °C
